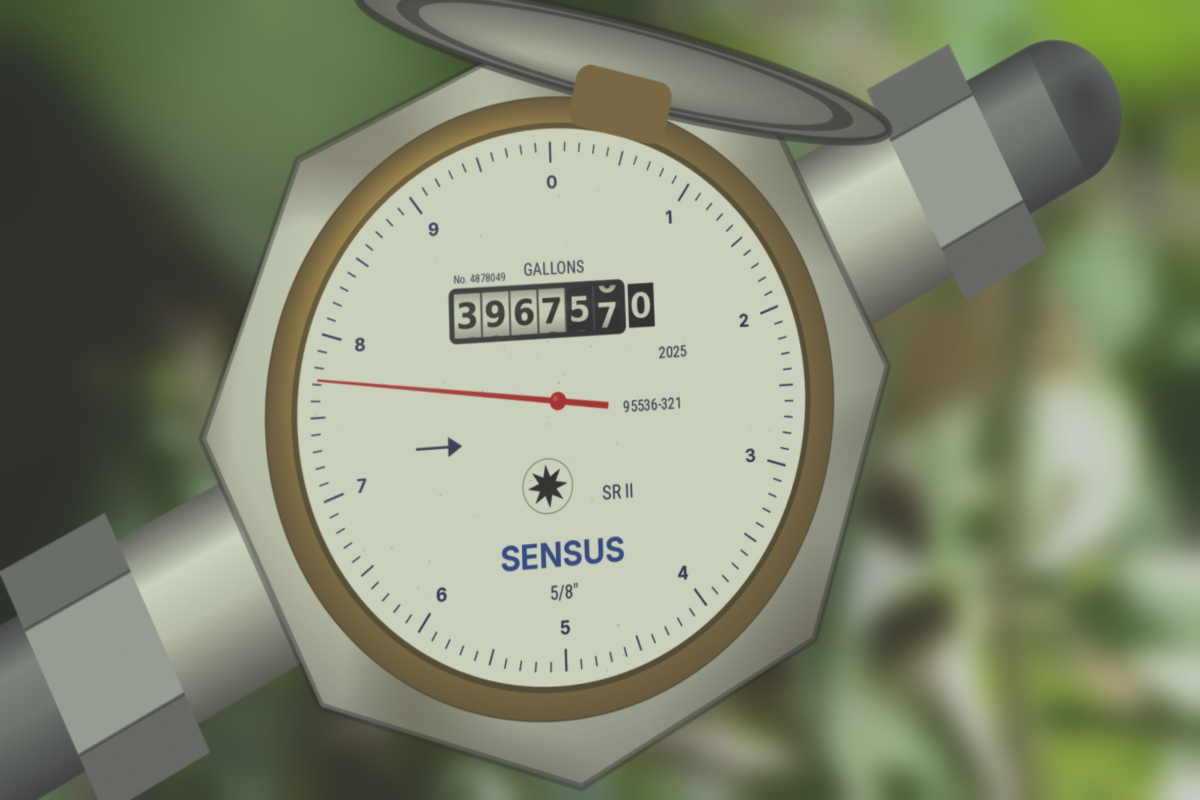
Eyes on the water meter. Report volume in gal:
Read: 3967567.7 gal
